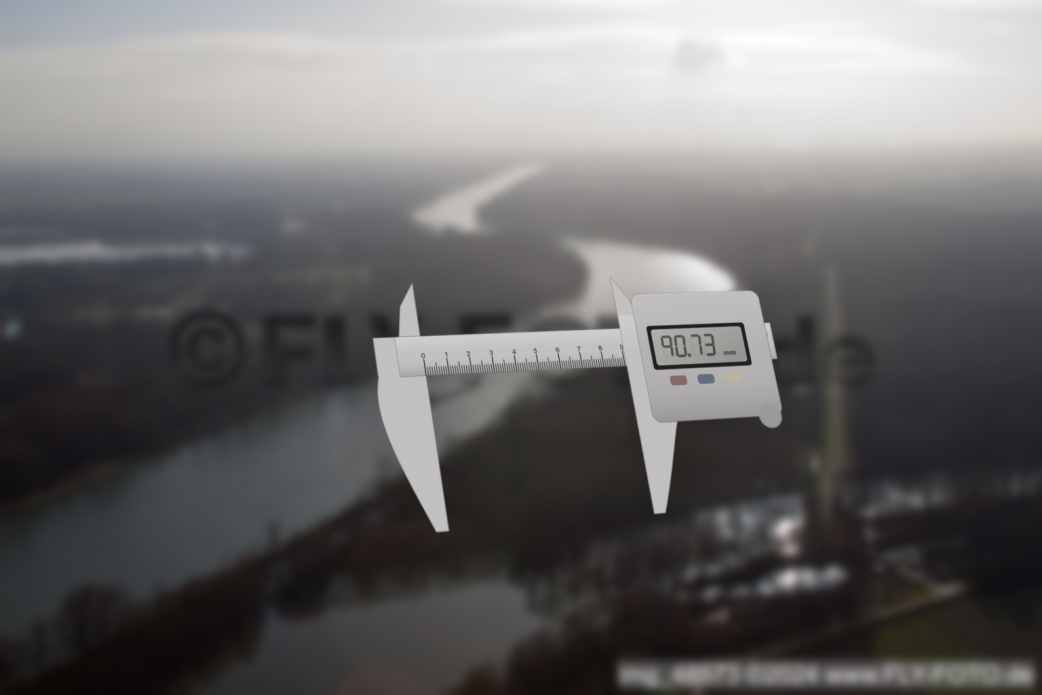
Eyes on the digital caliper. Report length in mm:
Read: 90.73 mm
